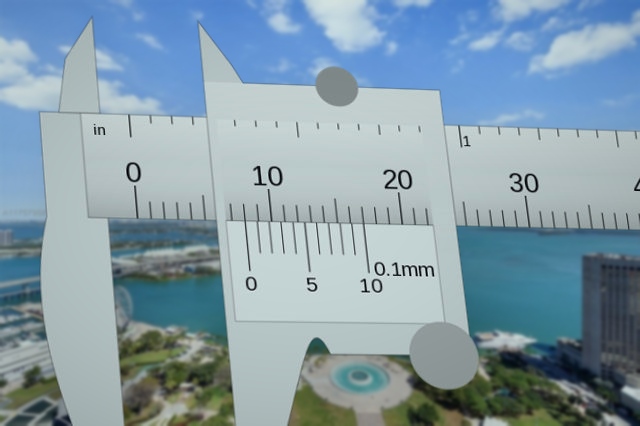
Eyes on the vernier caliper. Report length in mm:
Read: 8.0 mm
